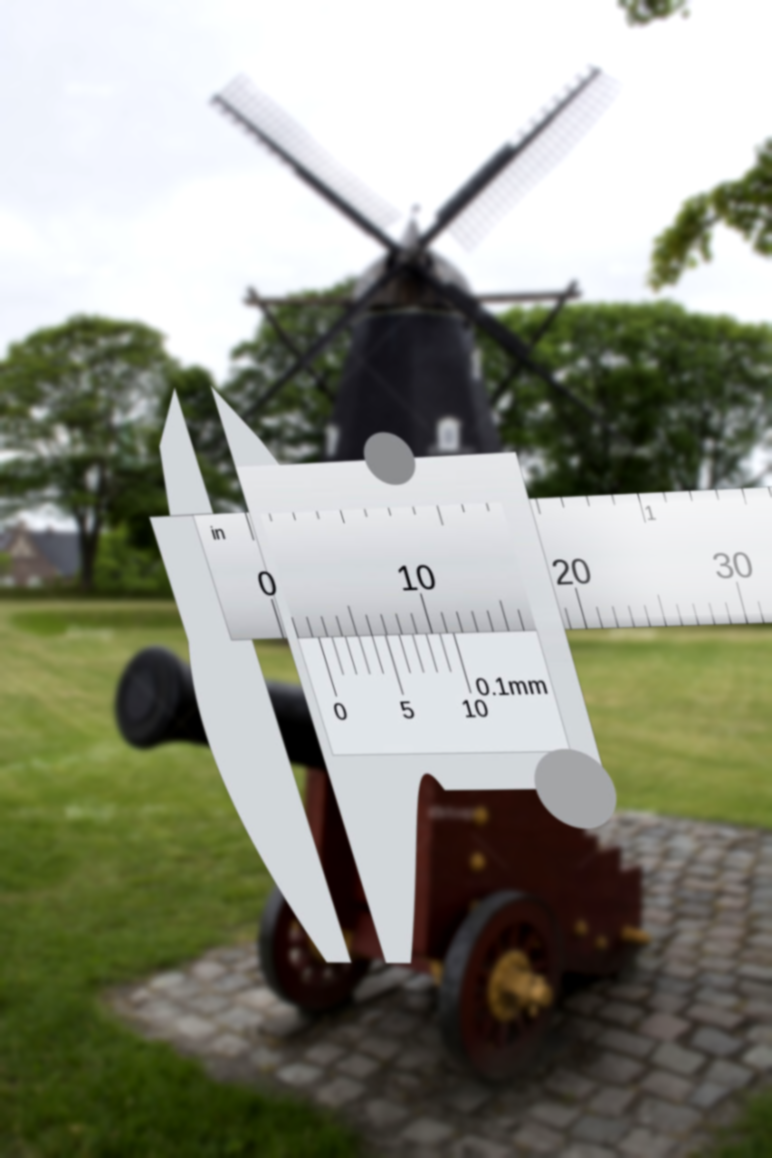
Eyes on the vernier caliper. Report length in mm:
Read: 2.4 mm
